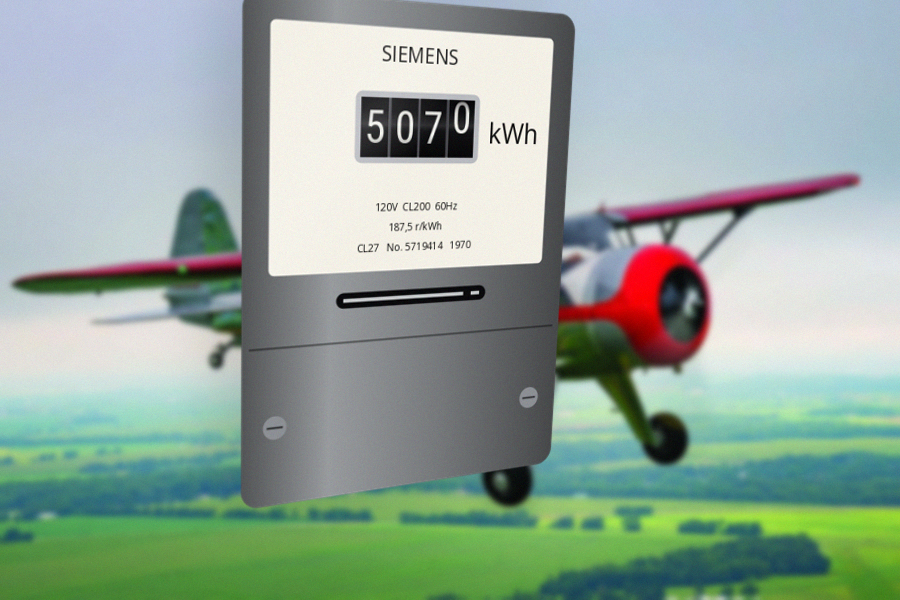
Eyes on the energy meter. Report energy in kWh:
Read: 5070 kWh
